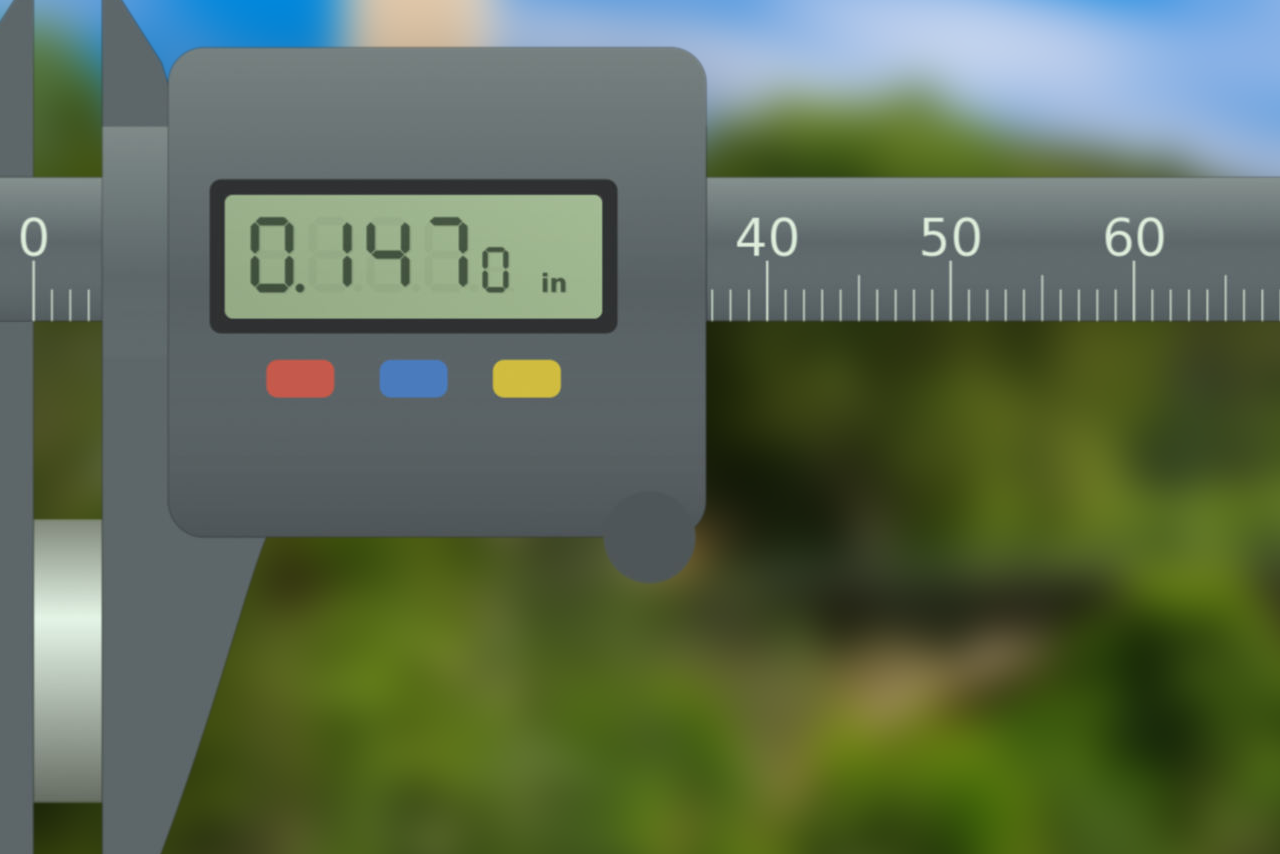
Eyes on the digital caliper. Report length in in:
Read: 0.1470 in
